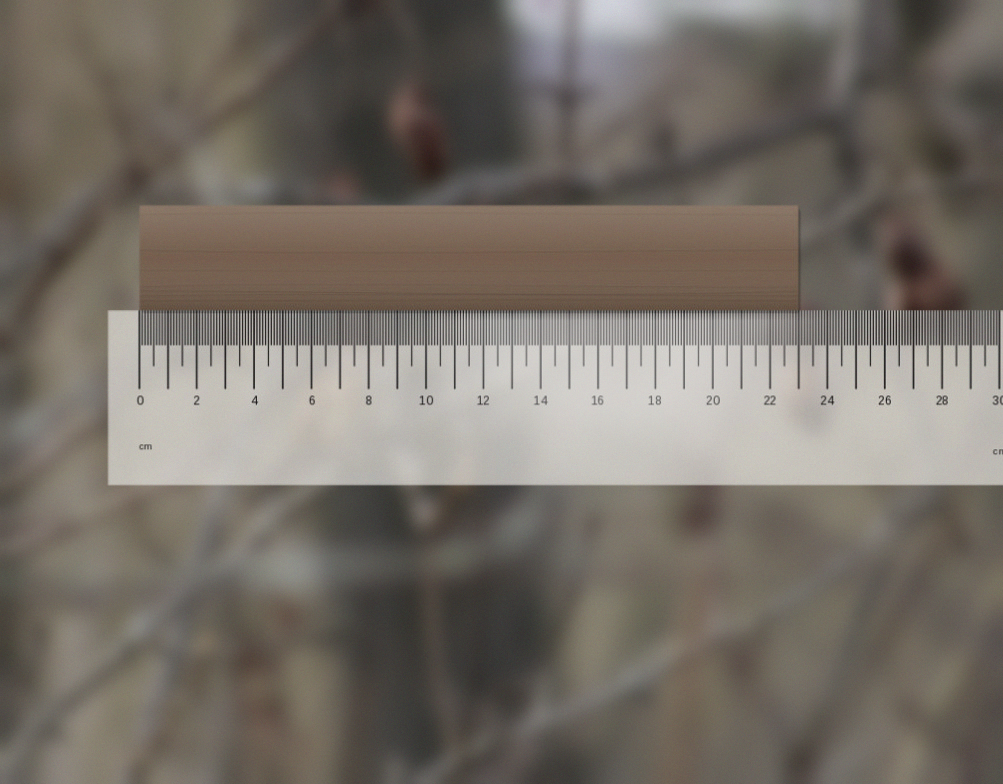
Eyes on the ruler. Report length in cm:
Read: 23 cm
